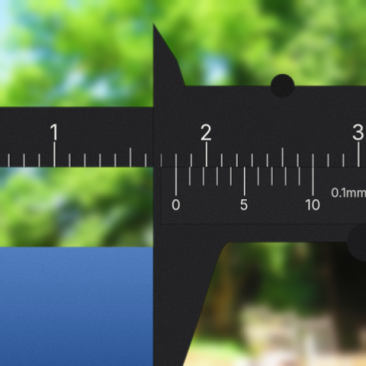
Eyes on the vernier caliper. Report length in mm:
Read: 18.0 mm
